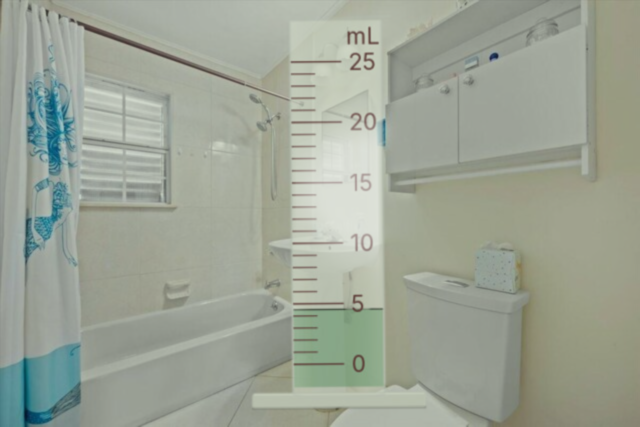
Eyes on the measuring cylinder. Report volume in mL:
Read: 4.5 mL
